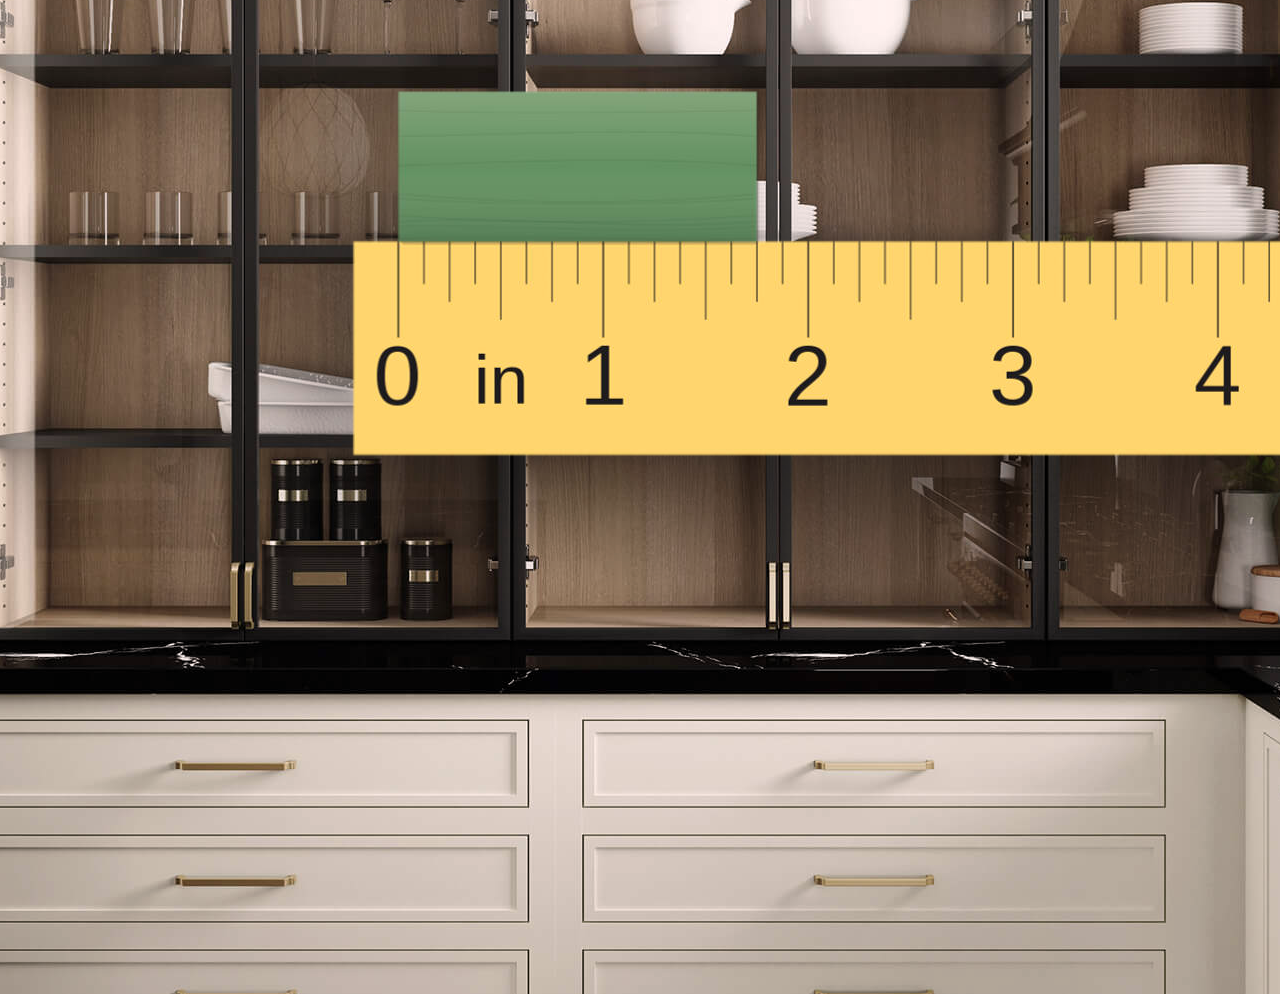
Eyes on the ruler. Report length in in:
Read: 1.75 in
